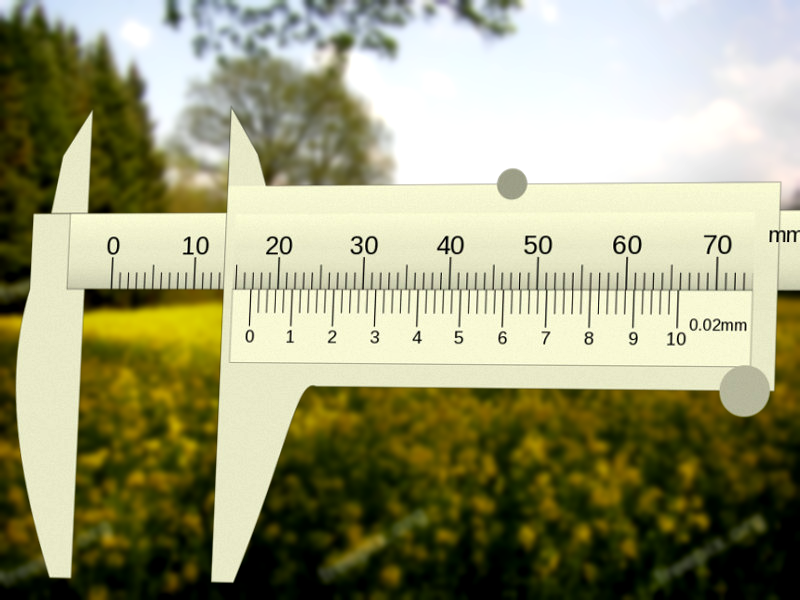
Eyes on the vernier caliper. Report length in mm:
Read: 16.8 mm
